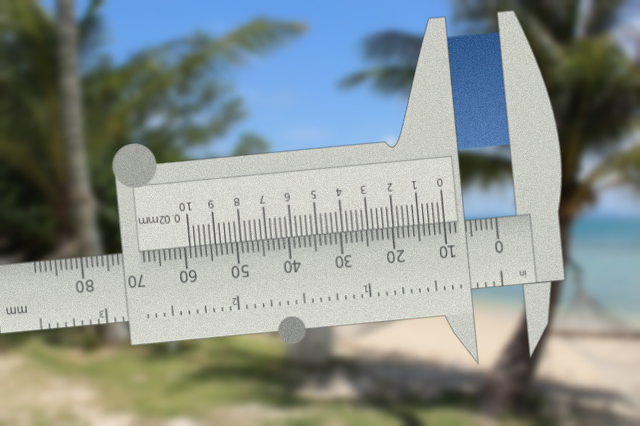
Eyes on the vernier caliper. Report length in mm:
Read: 10.0 mm
